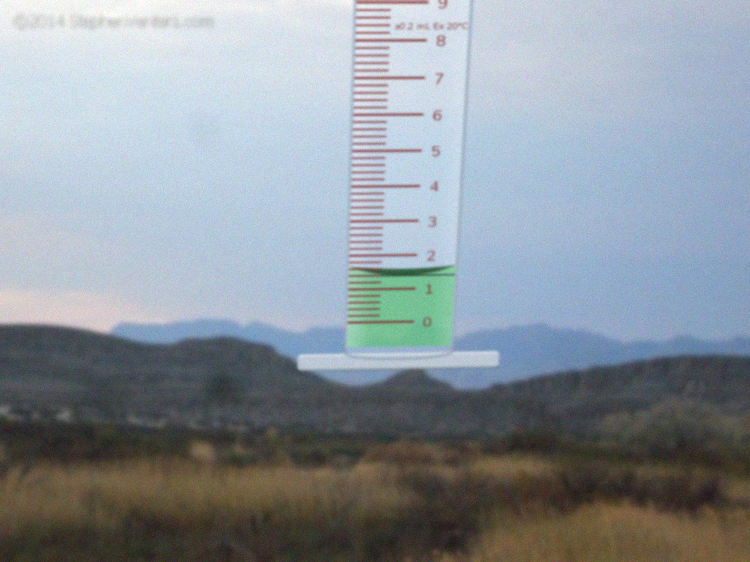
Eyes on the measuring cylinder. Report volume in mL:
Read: 1.4 mL
